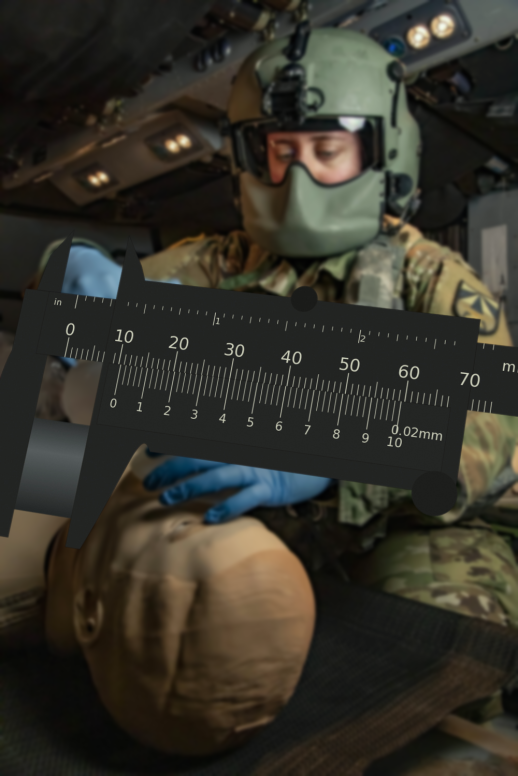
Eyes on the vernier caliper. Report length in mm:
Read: 10.4 mm
